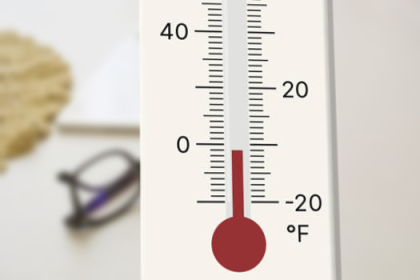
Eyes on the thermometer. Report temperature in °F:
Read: -2 °F
